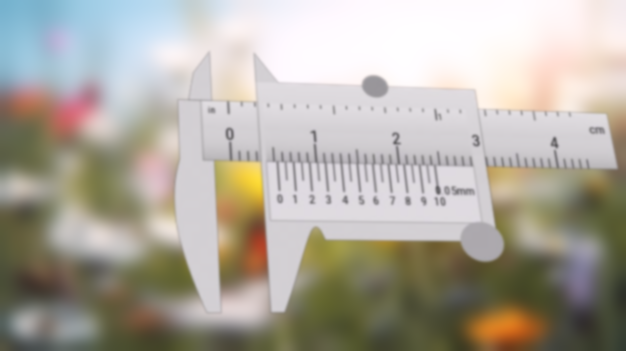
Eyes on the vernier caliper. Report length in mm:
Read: 5.4 mm
